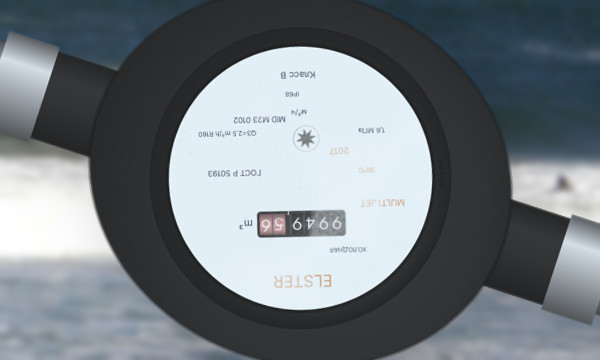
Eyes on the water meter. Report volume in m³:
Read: 9949.56 m³
